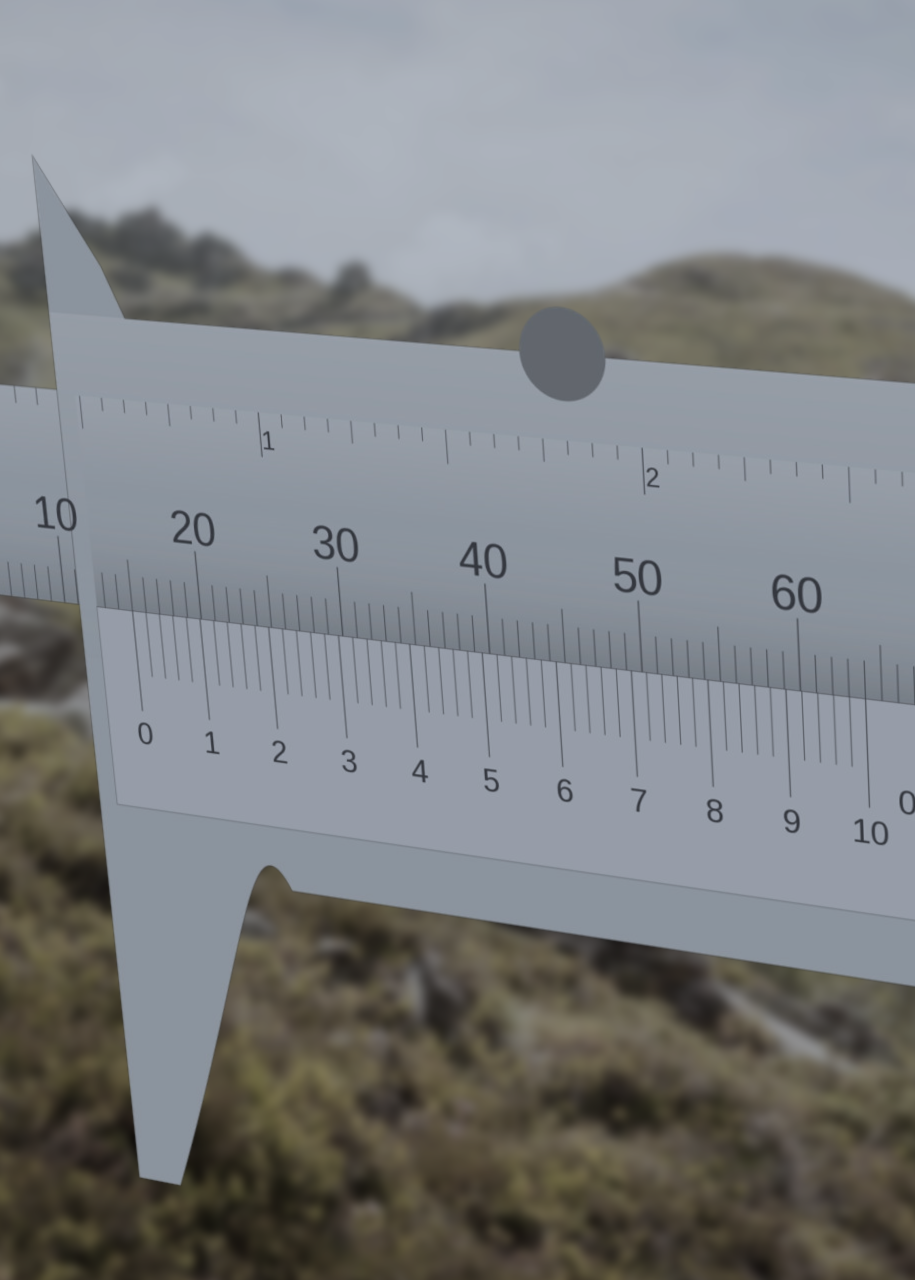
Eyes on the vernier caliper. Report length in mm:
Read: 15.0 mm
